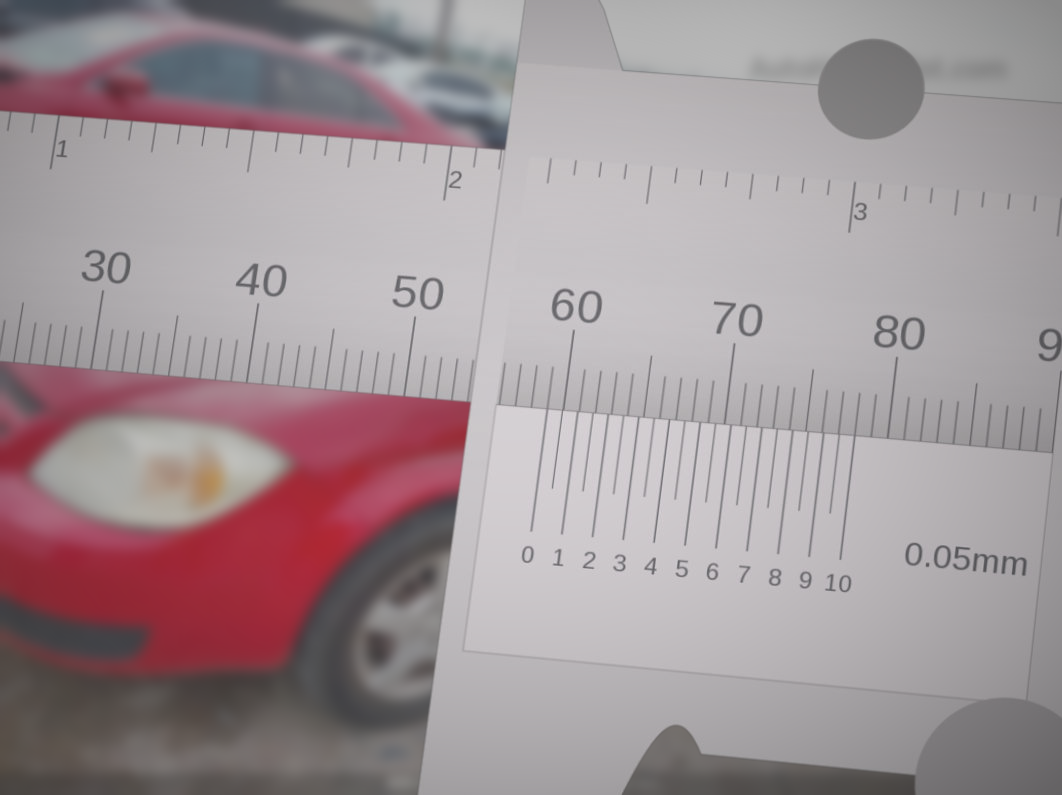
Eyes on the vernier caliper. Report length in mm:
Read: 59.0 mm
